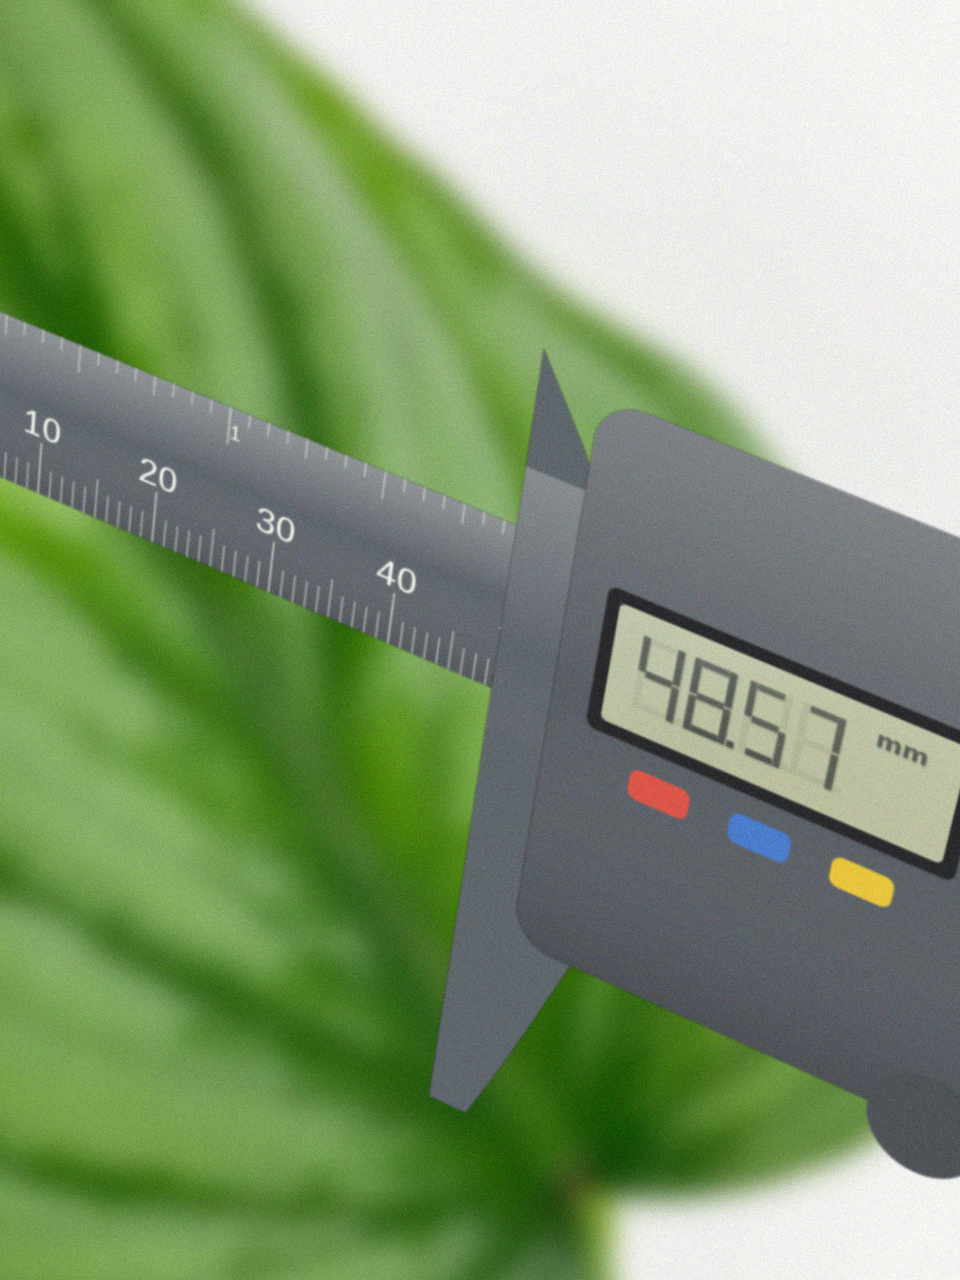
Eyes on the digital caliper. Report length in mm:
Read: 48.57 mm
